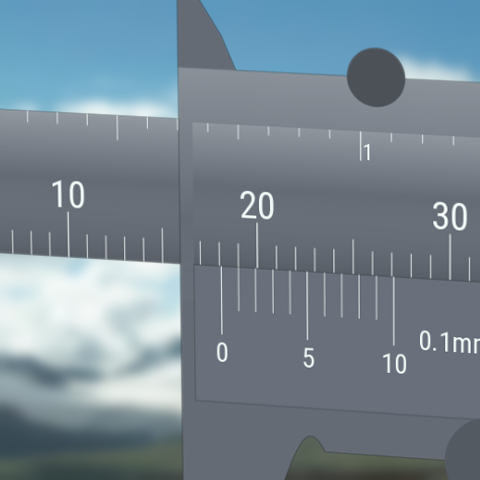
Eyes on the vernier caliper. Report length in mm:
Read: 18.1 mm
